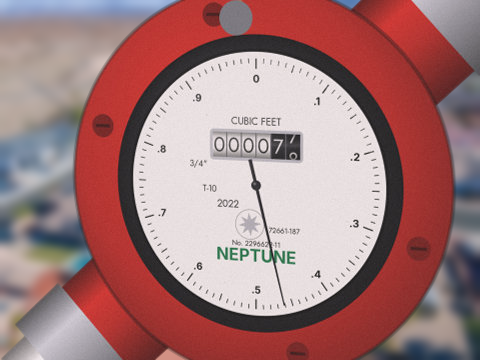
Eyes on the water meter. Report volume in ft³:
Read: 77.46 ft³
